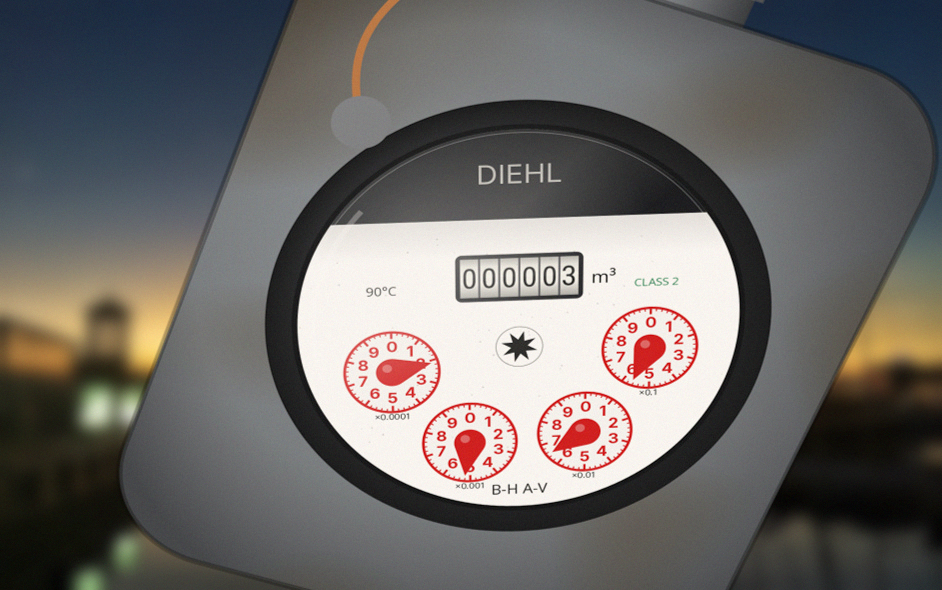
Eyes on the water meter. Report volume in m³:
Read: 3.5652 m³
